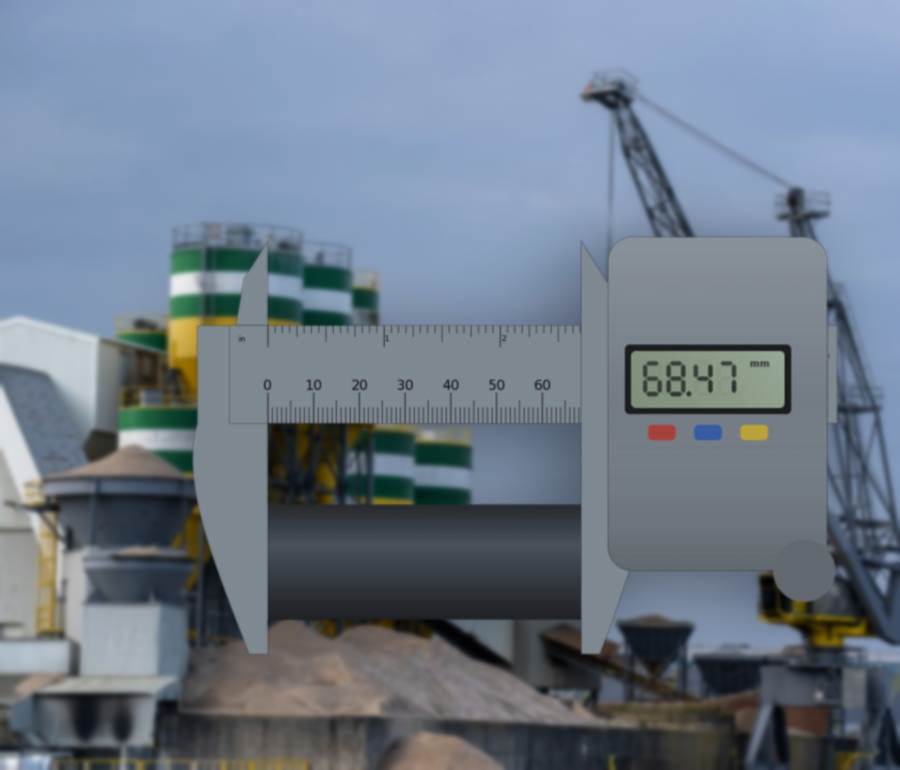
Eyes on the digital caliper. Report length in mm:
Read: 68.47 mm
